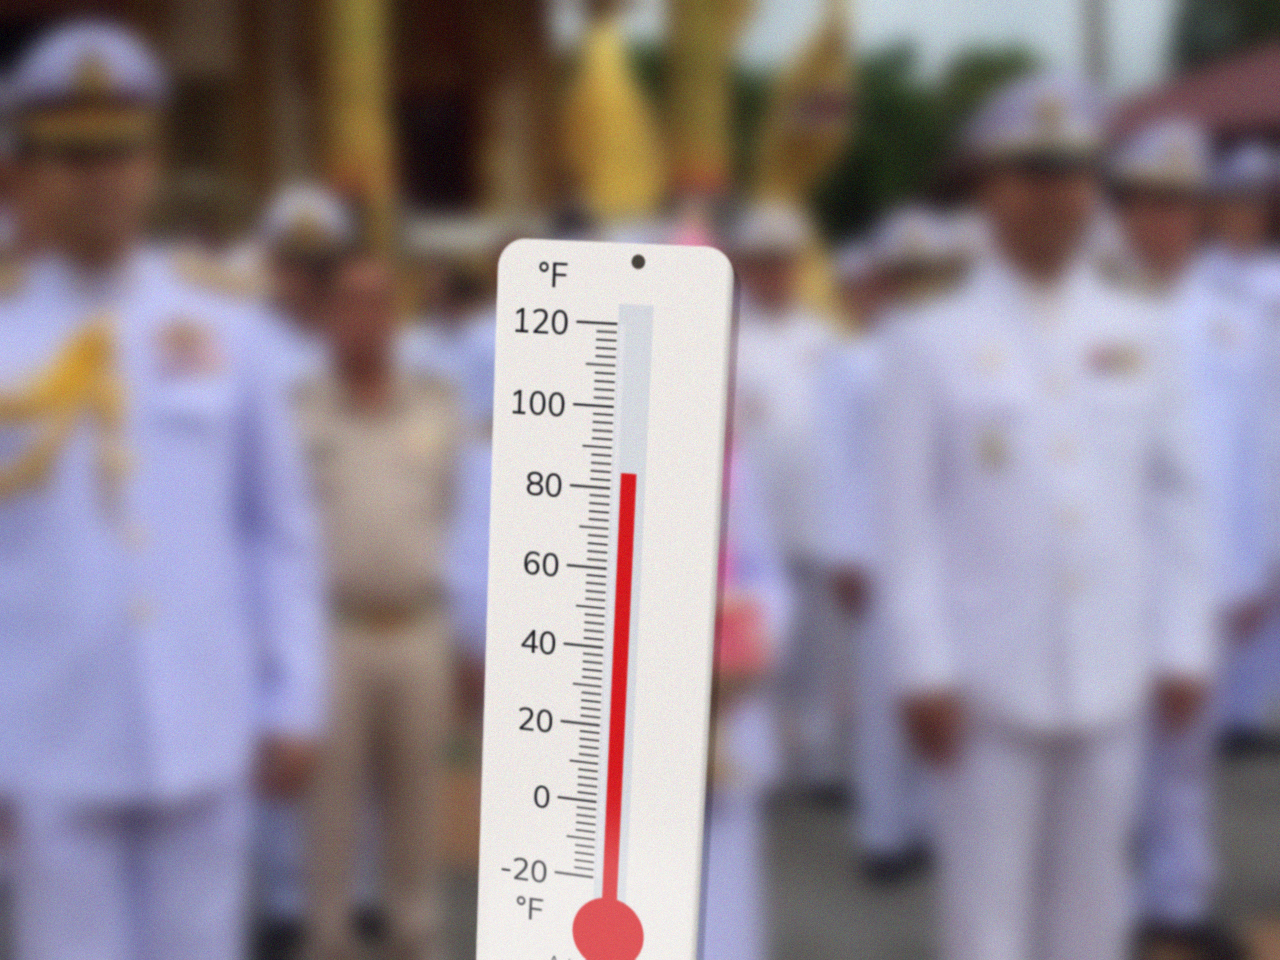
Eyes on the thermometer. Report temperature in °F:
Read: 84 °F
